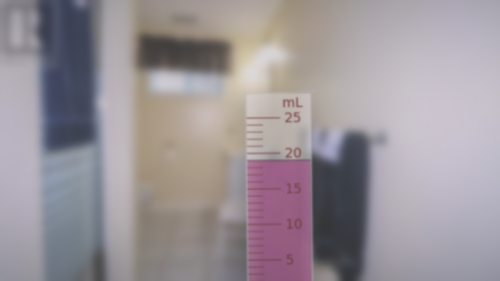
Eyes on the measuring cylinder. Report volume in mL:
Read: 19 mL
